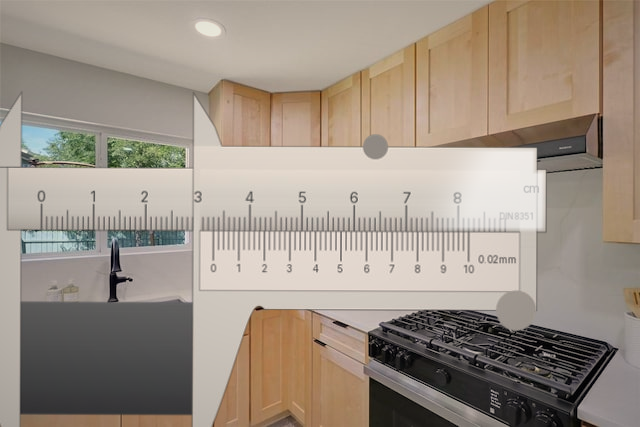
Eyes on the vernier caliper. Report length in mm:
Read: 33.0 mm
